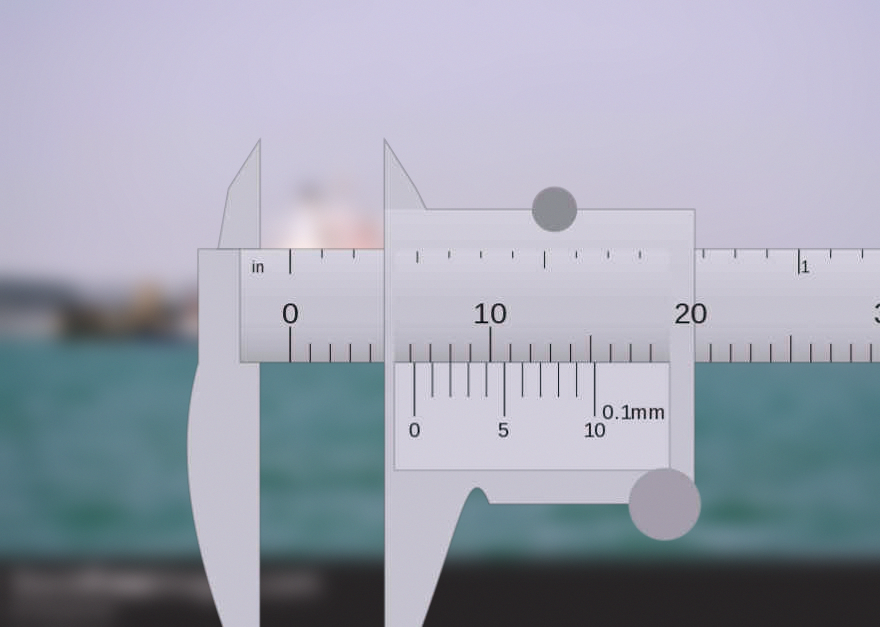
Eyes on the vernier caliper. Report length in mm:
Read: 6.2 mm
